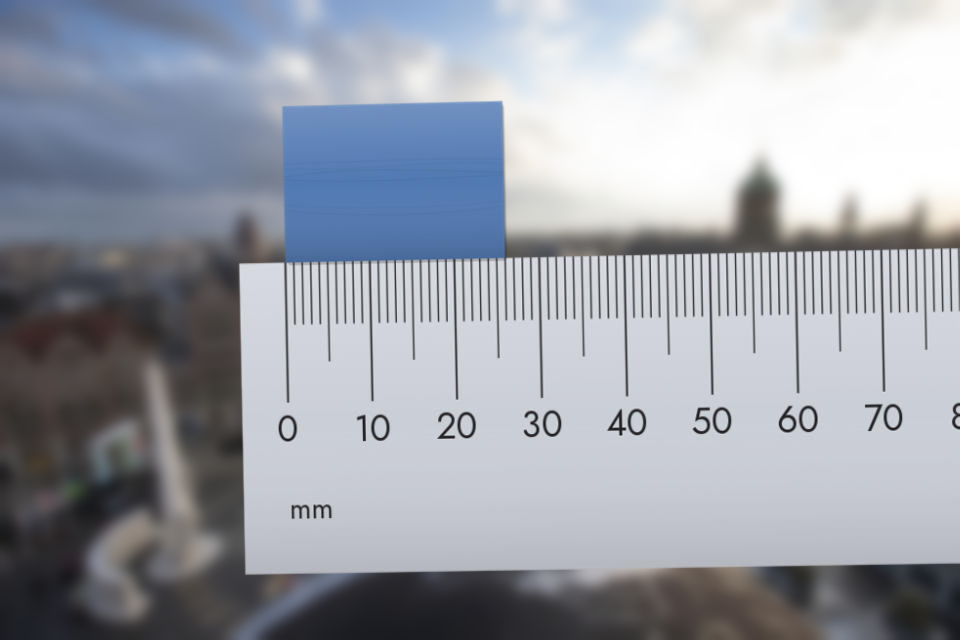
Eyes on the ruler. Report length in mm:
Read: 26 mm
